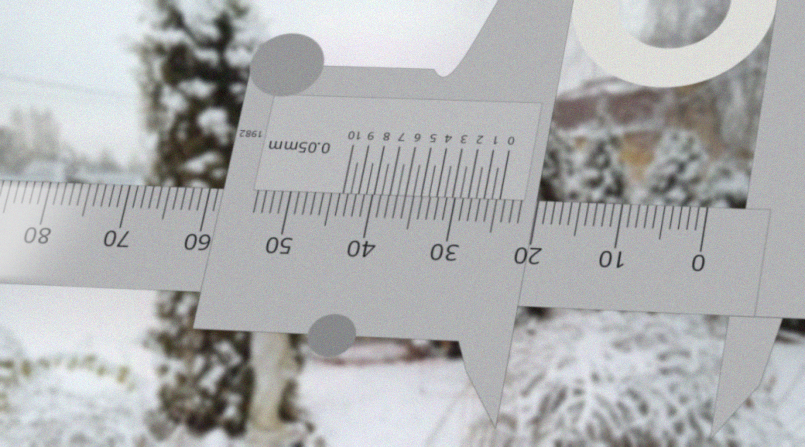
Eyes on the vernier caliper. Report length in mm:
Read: 24.6 mm
